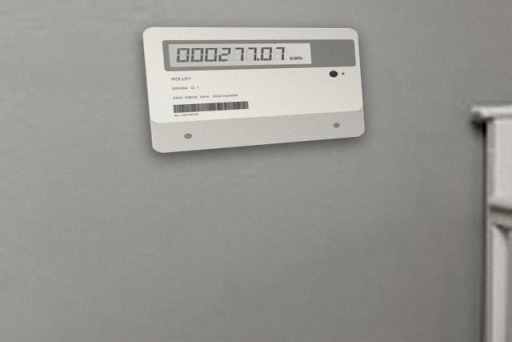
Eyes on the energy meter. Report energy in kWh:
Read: 277.07 kWh
